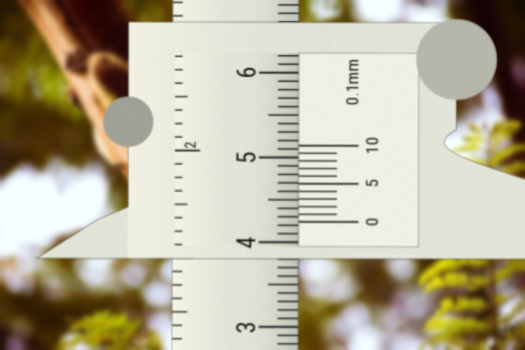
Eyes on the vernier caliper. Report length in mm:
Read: 42.4 mm
